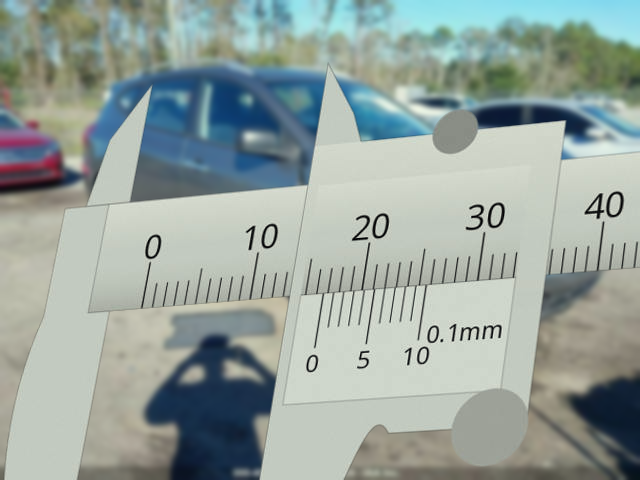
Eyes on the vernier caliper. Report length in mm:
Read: 16.6 mm
